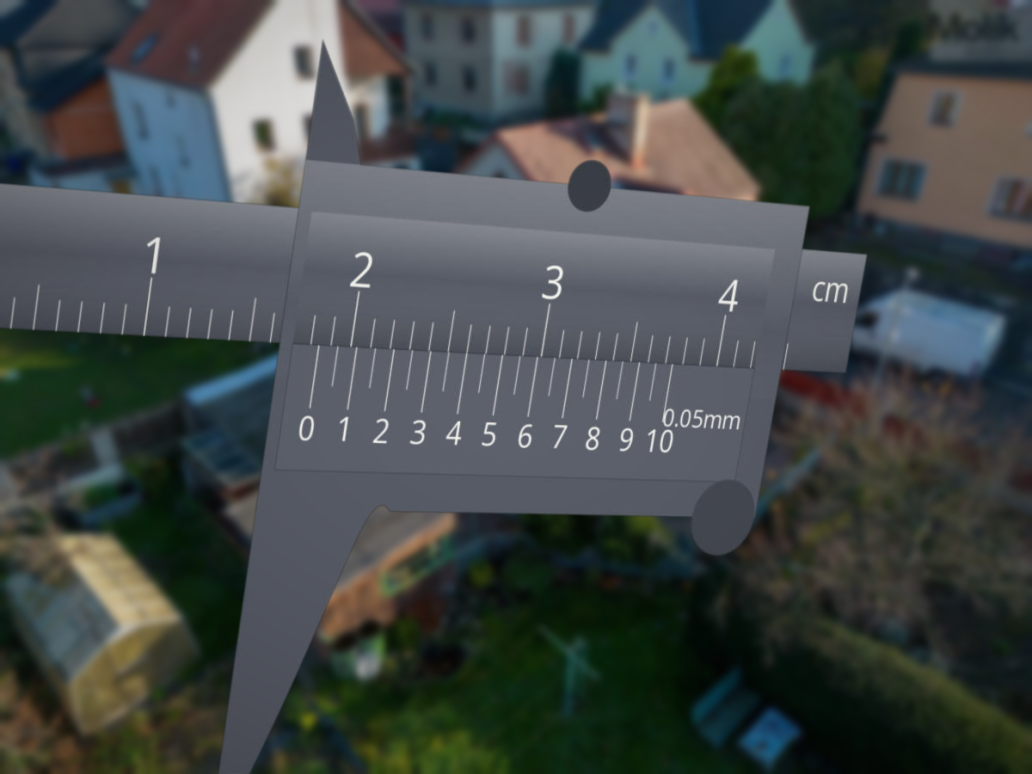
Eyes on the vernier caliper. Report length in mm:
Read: 18.4 mm
